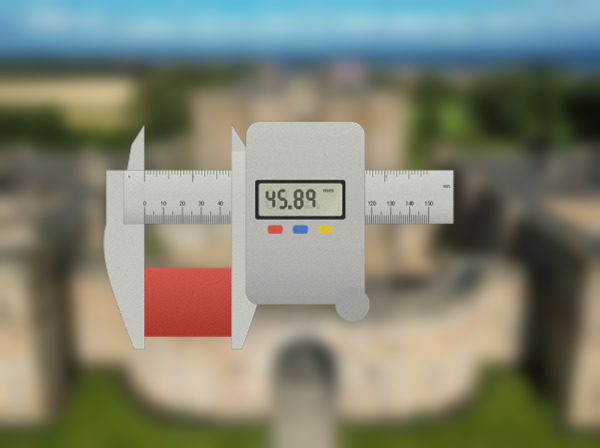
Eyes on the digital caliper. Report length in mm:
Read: 45.89 mm
